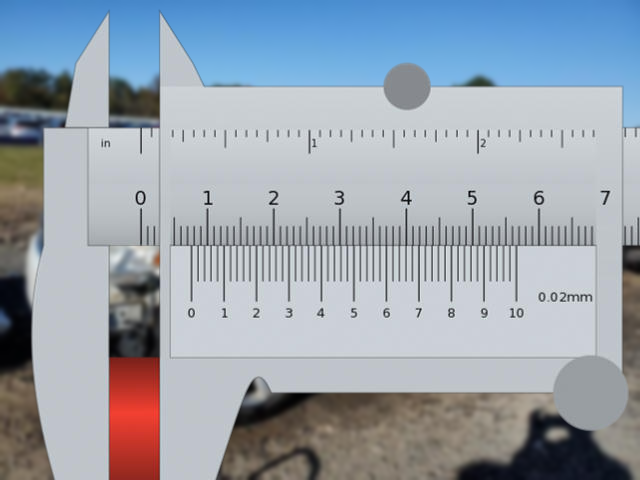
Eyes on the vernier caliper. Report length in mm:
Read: 7.6 mm
